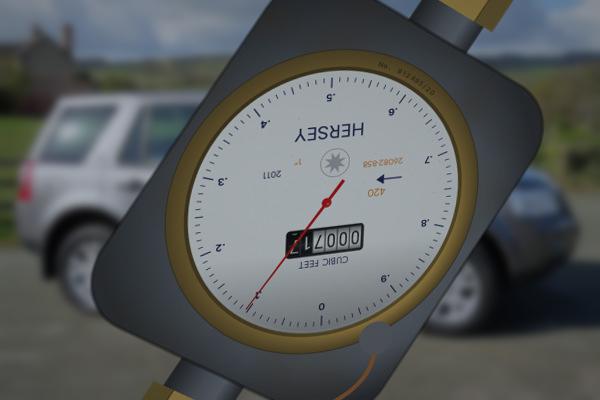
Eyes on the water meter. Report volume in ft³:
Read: 717.10 ft³
